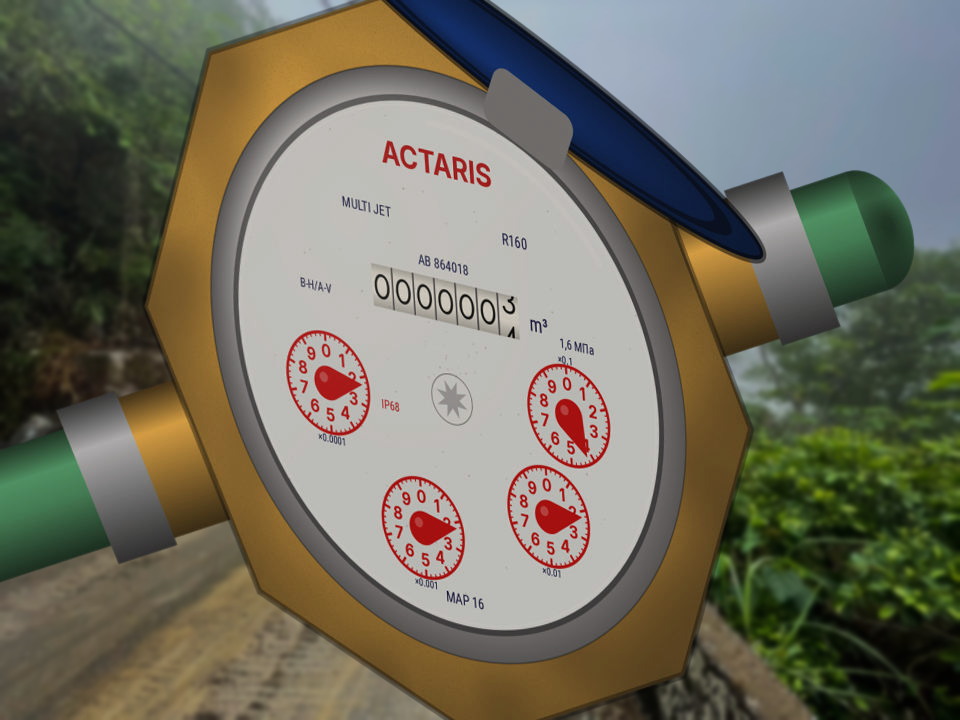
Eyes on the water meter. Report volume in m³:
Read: 3.4222 m³
